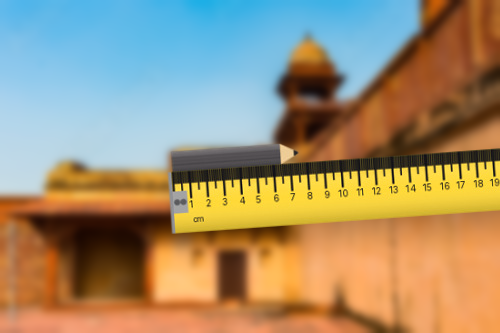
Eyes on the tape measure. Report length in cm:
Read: 7.5 cm
